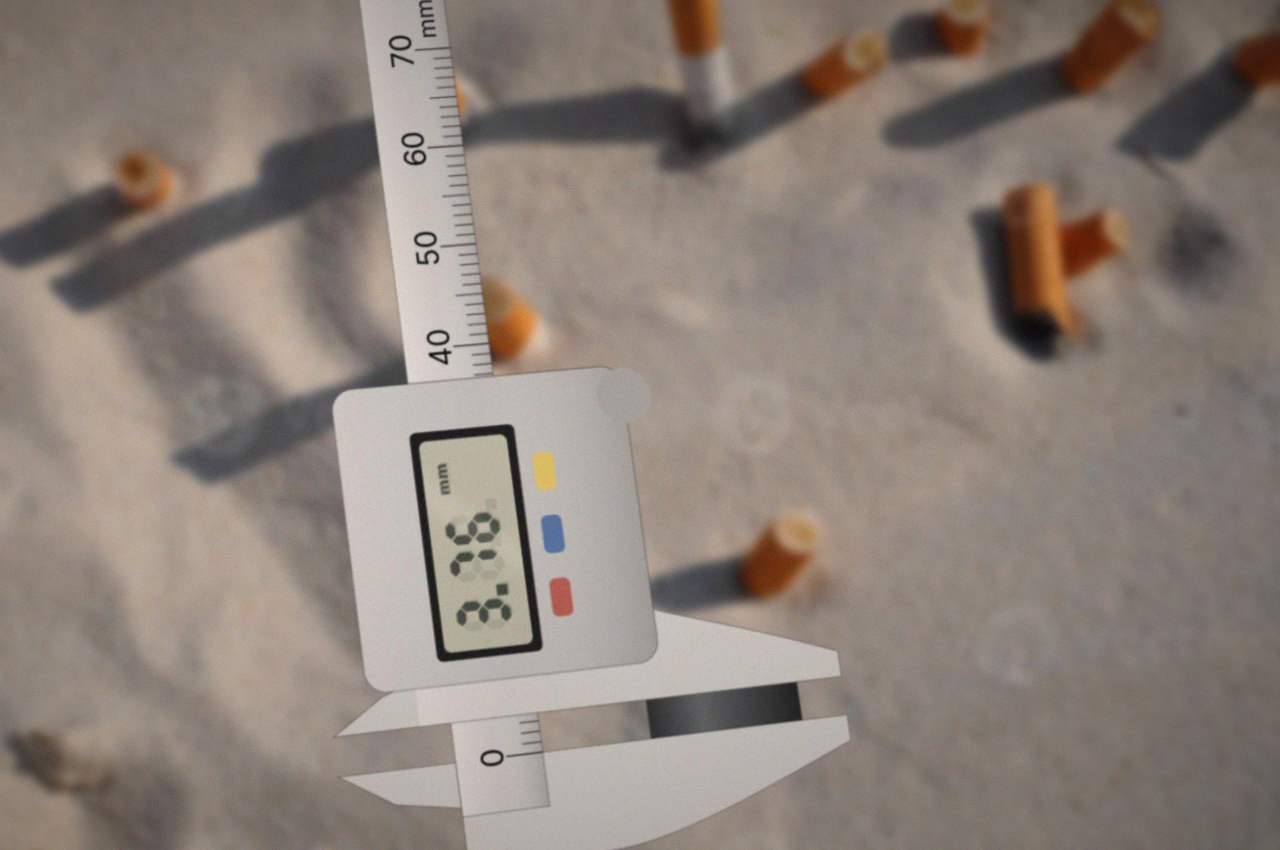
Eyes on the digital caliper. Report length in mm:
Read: 3.76 mm
